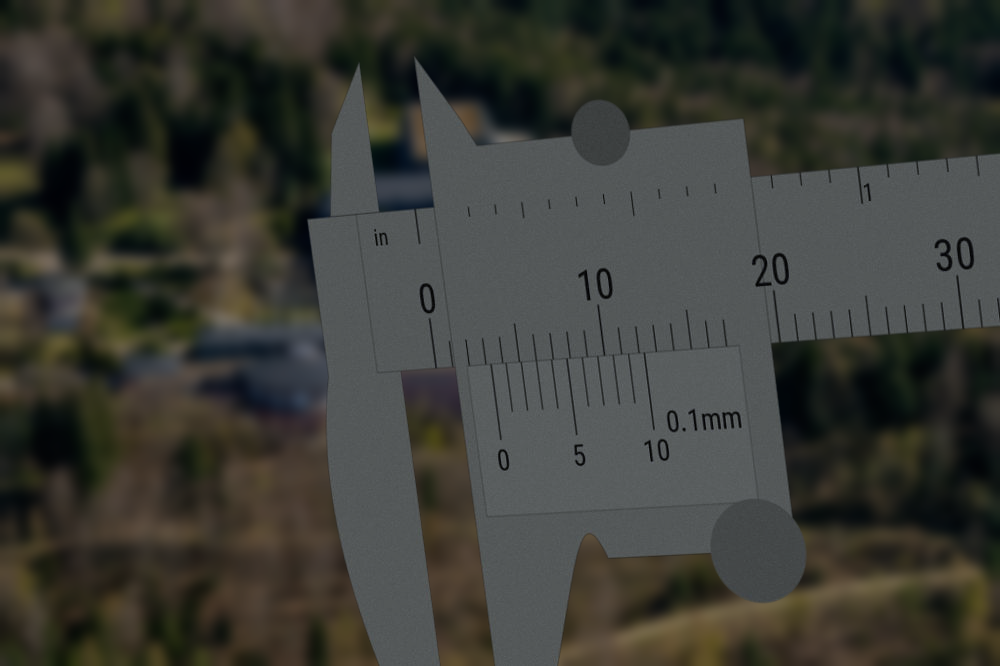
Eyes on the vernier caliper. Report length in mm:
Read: 3.3 mm
